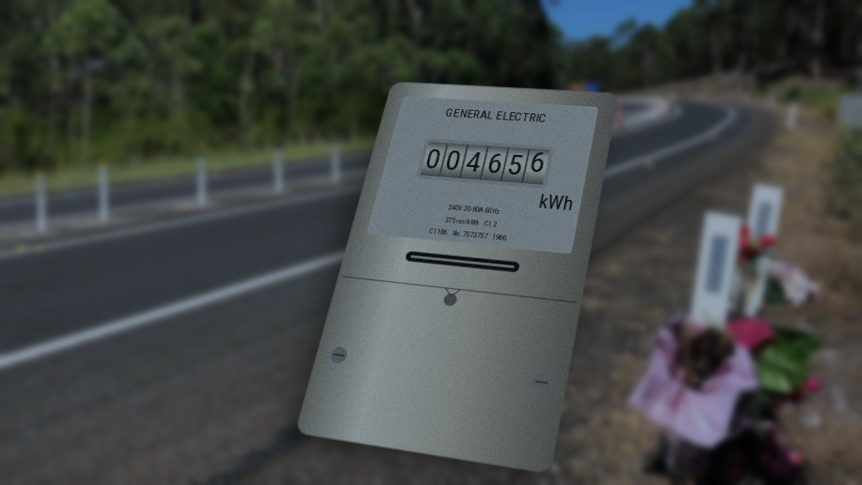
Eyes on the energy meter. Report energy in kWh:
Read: 4656 kWh
